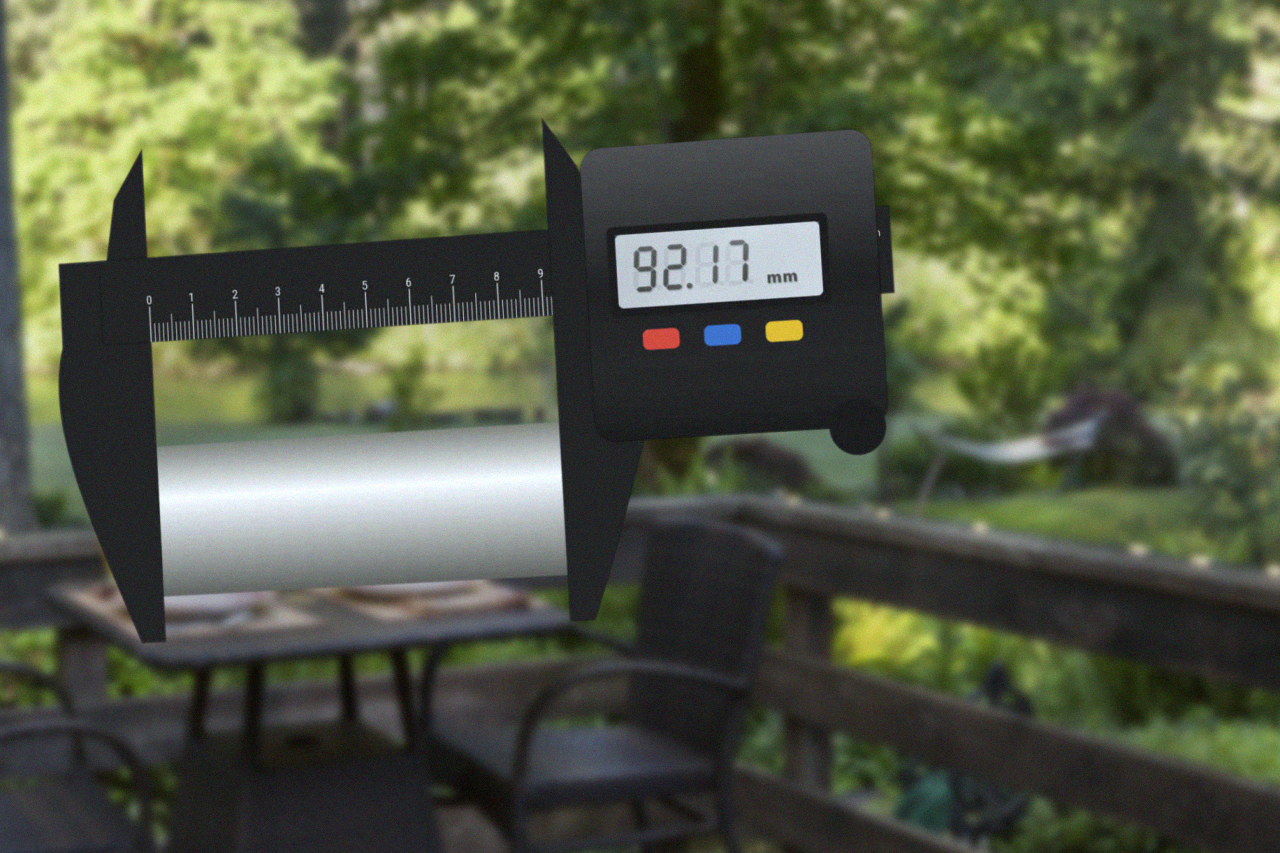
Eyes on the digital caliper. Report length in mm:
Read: 92.17 mm
